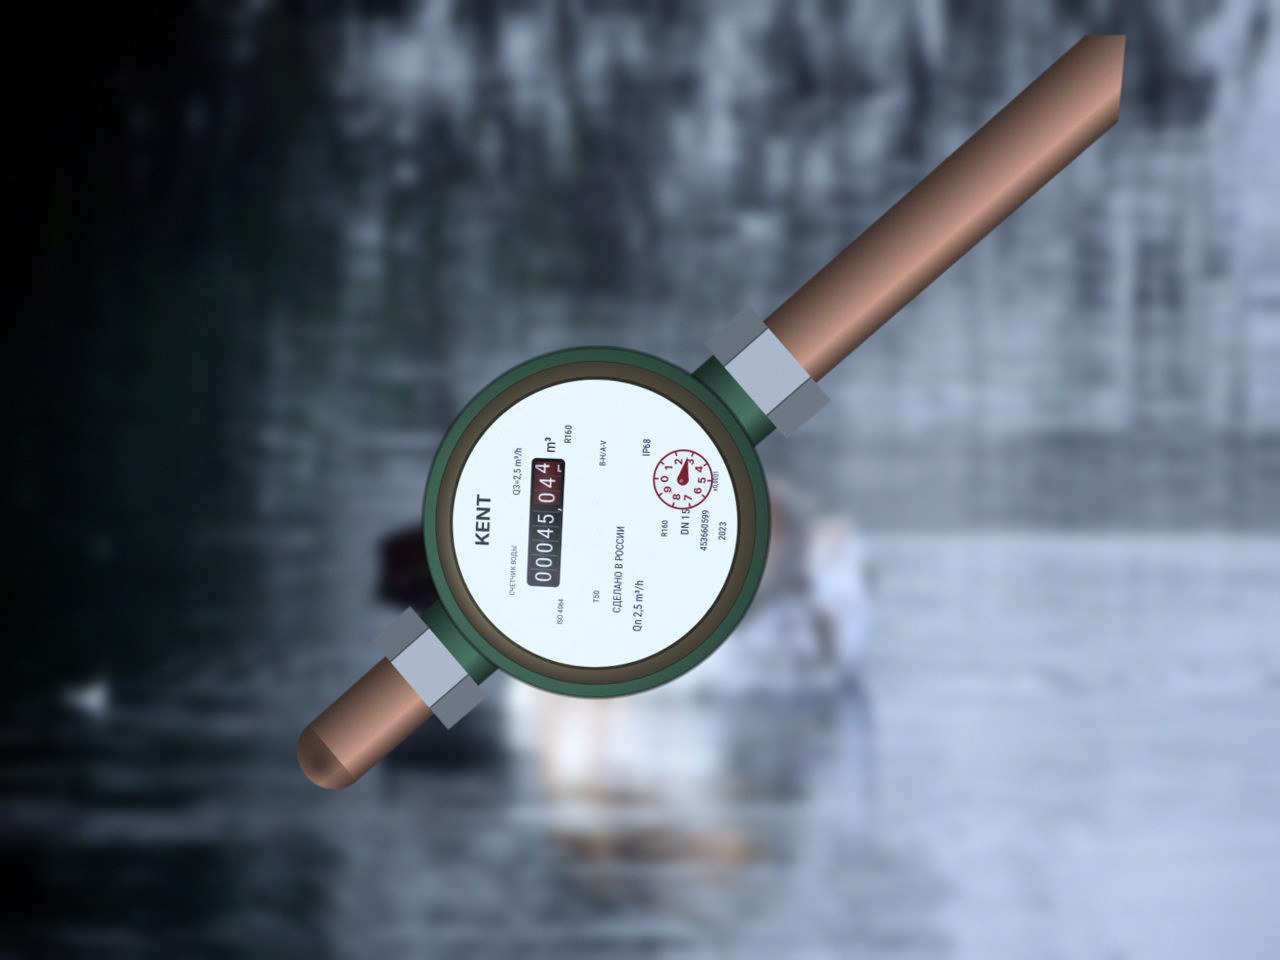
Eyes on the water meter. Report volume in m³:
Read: 45.0442 m³
